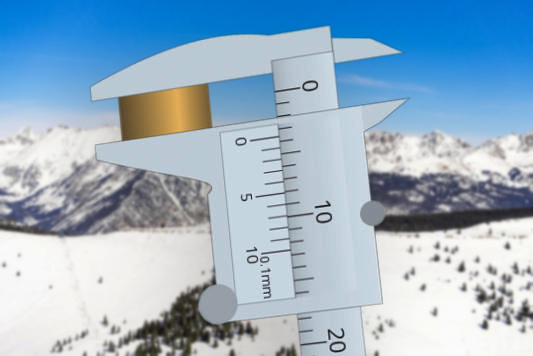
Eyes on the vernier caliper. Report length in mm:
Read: 3.6 mm
